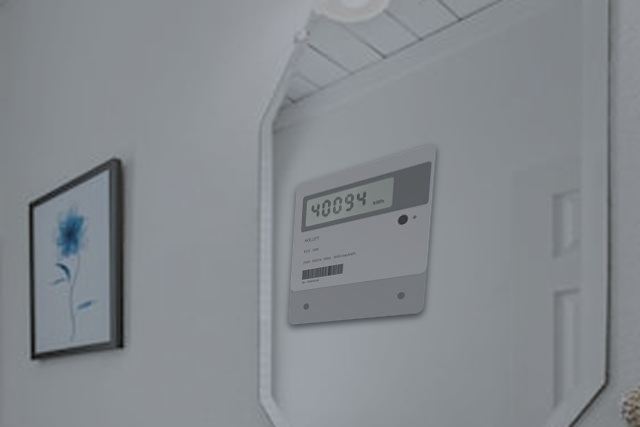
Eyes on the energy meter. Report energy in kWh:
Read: 40094 kWh
